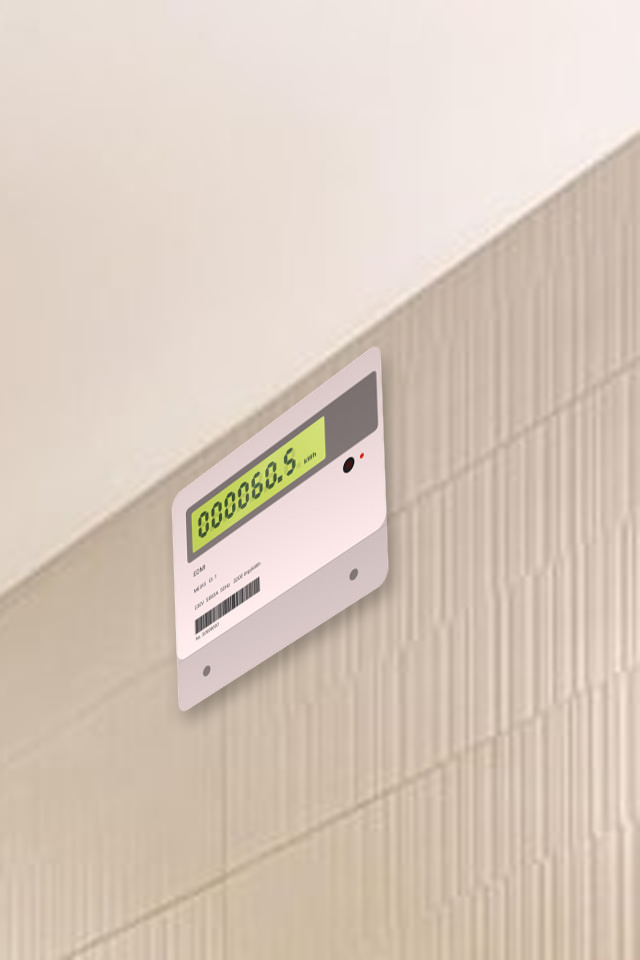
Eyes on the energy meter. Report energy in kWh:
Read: 60.5 kWh
